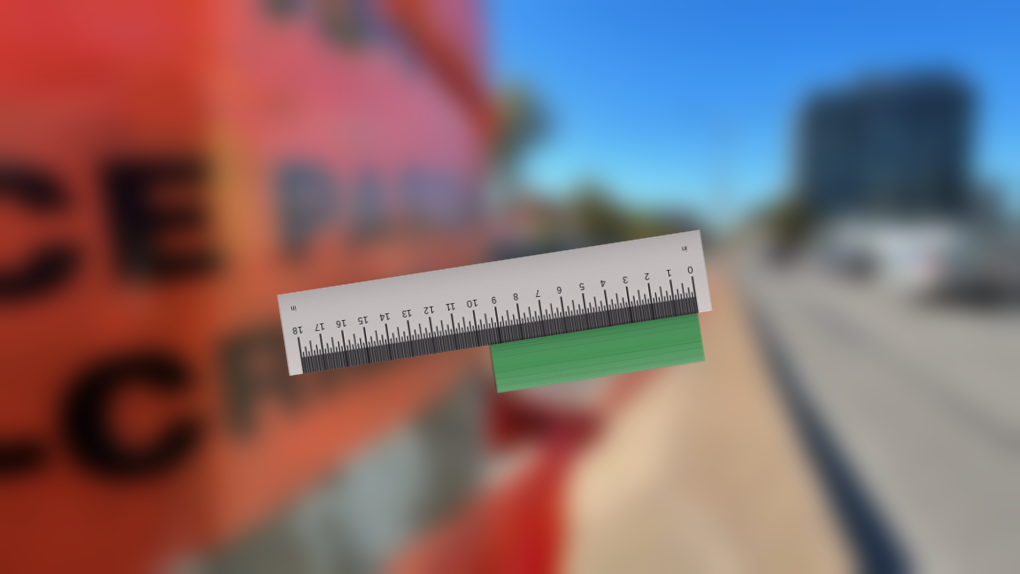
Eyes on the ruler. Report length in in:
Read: 9.5 in
